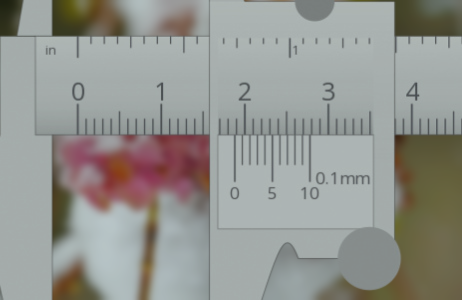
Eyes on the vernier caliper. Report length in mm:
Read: 18.8 mm
